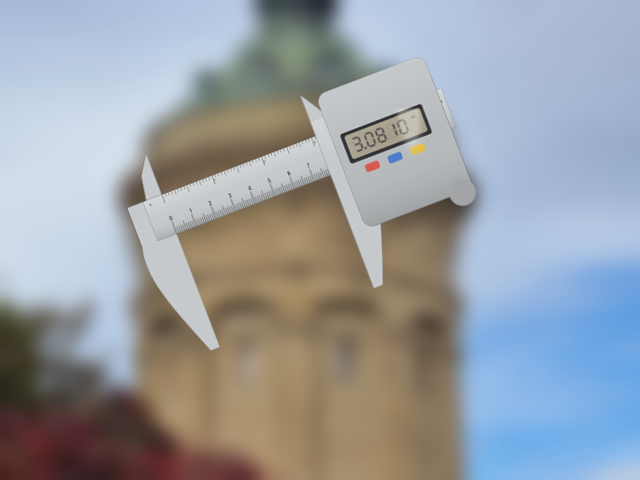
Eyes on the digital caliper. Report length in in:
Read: 3.0810 in
